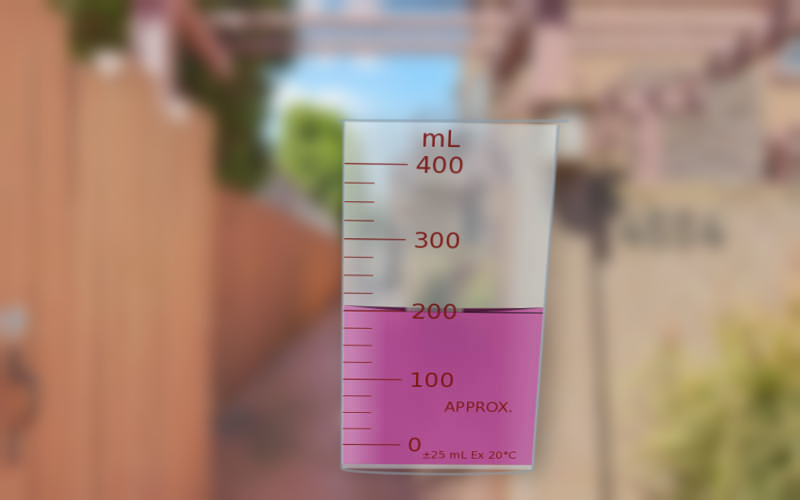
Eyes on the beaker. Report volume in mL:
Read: 200 mL
